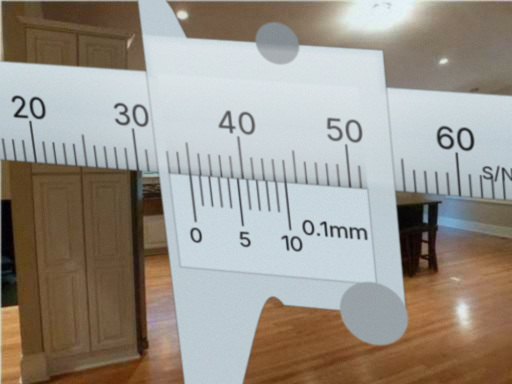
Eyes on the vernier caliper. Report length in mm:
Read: 35.0 mm
